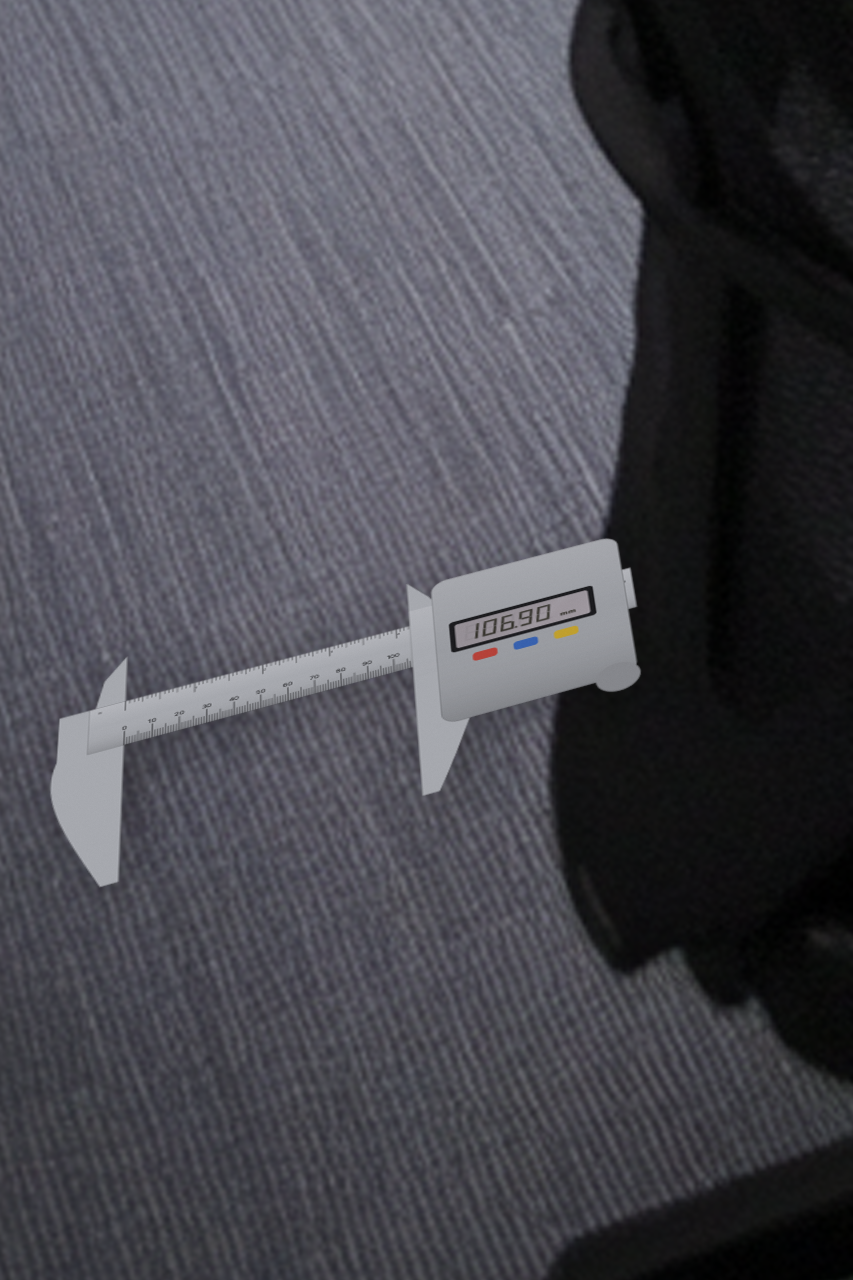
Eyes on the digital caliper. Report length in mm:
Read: 106.90 mm
